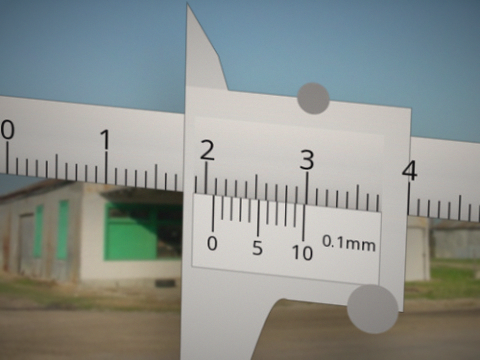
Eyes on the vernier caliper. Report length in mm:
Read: 20.8 mm
